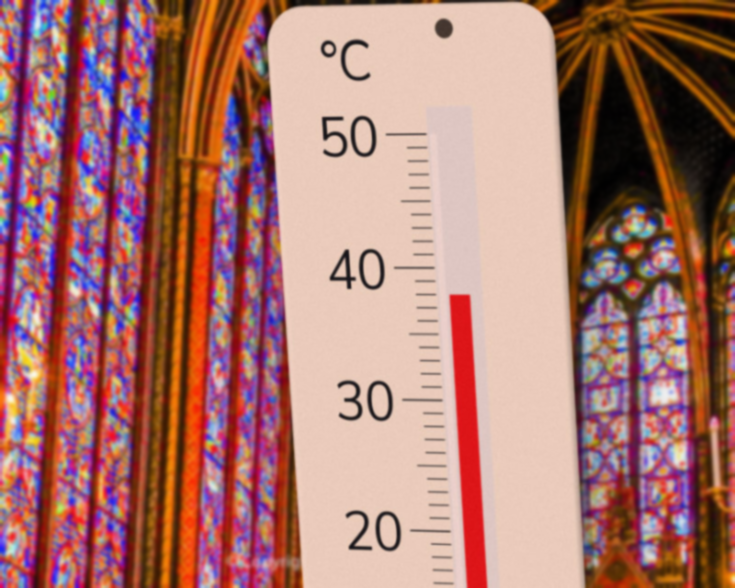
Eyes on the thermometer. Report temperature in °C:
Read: 38 °C
